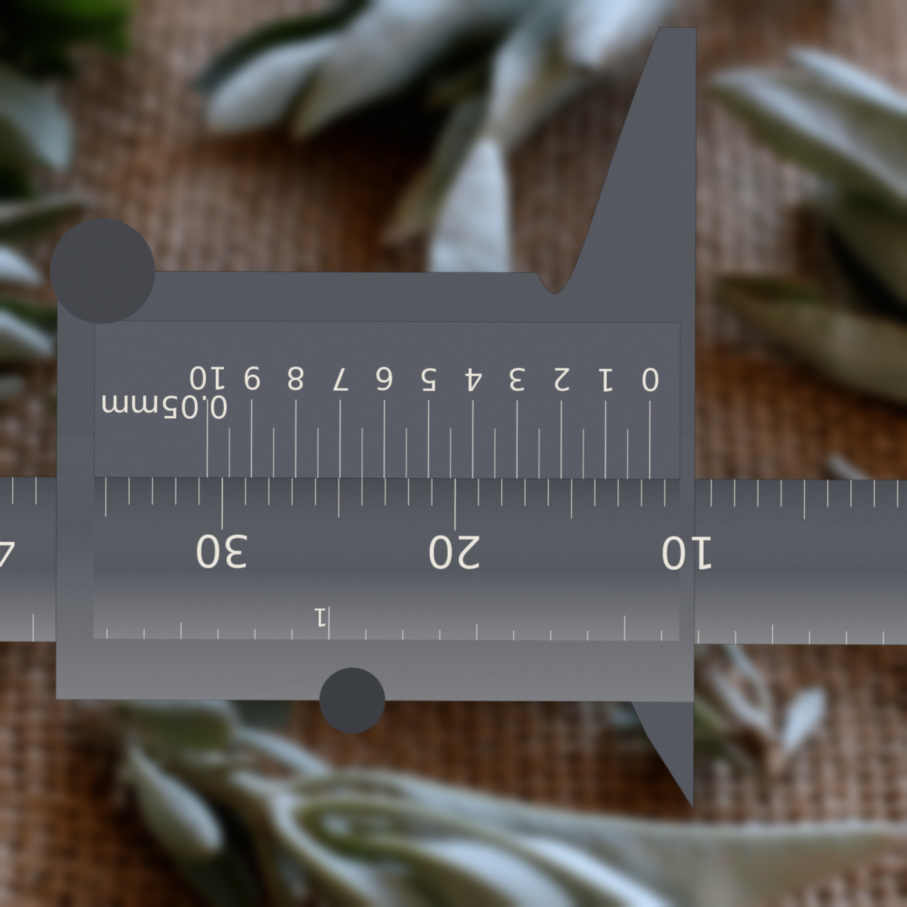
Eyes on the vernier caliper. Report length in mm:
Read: 11.65 mm
